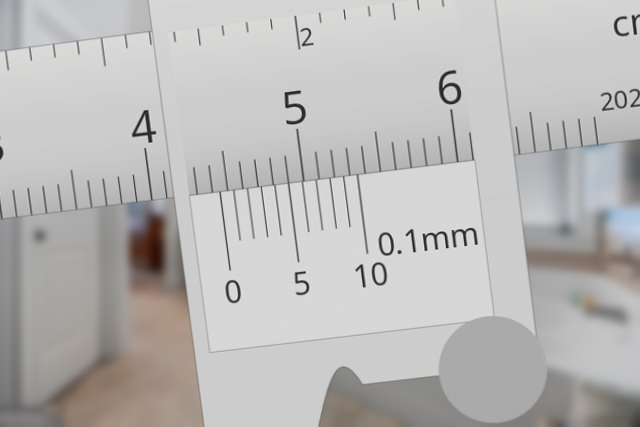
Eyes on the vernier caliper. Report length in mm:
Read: 44.5 mm
